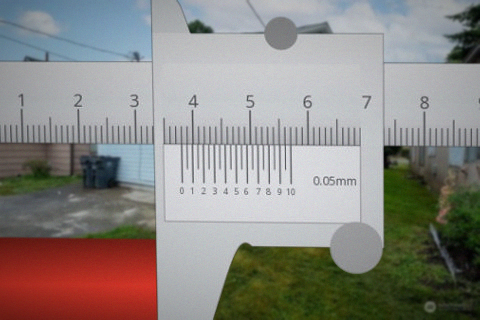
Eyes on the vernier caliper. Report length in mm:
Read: 38.0 mm
